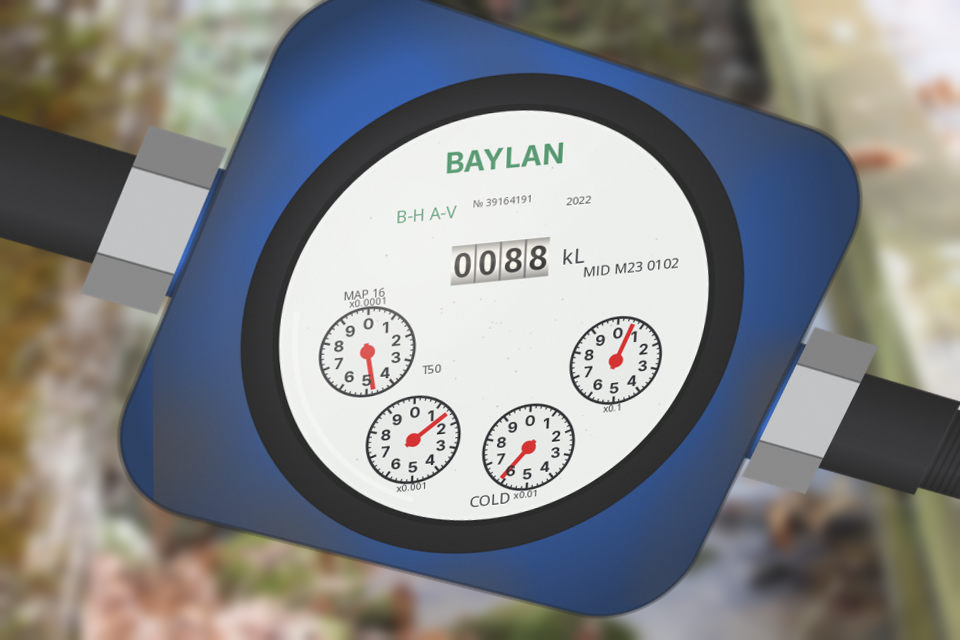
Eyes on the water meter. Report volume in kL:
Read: 88.0614 kL
